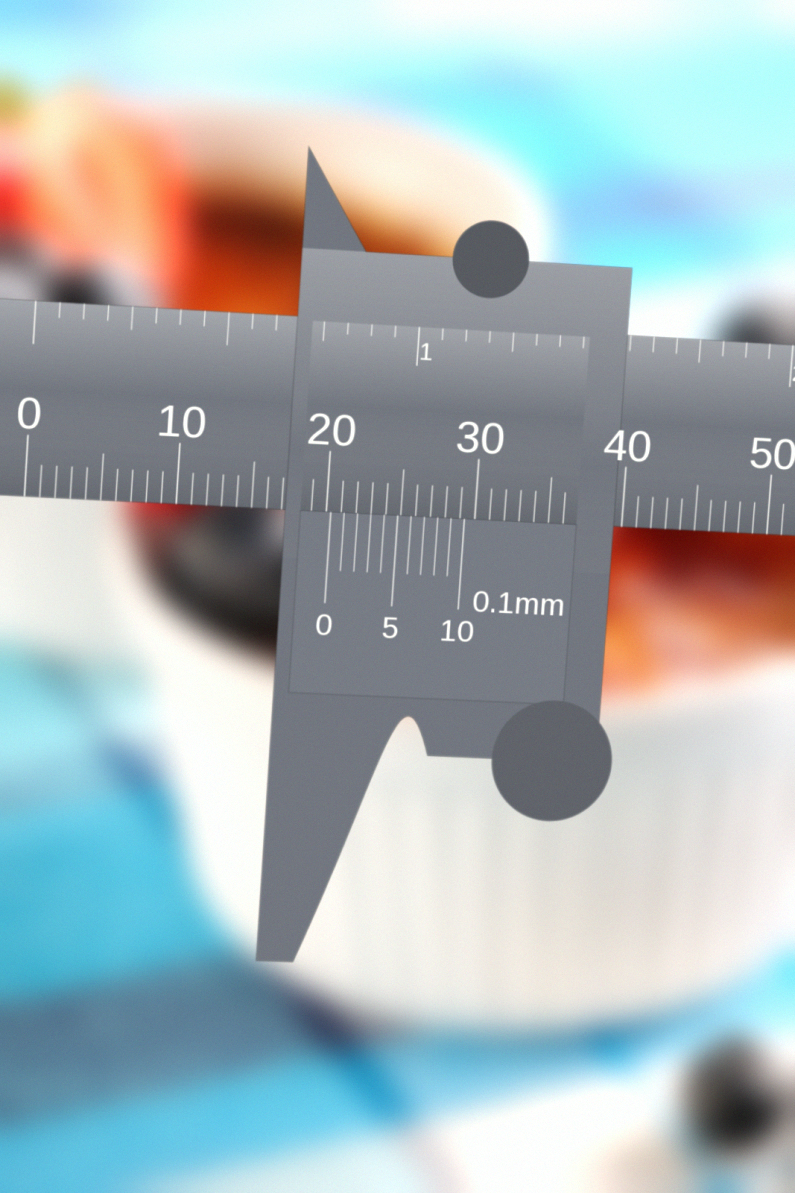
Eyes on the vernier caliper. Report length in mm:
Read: 20.3 mm
